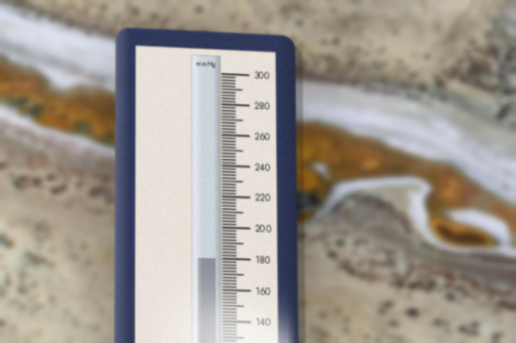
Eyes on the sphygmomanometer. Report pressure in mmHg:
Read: 180 mmHg
